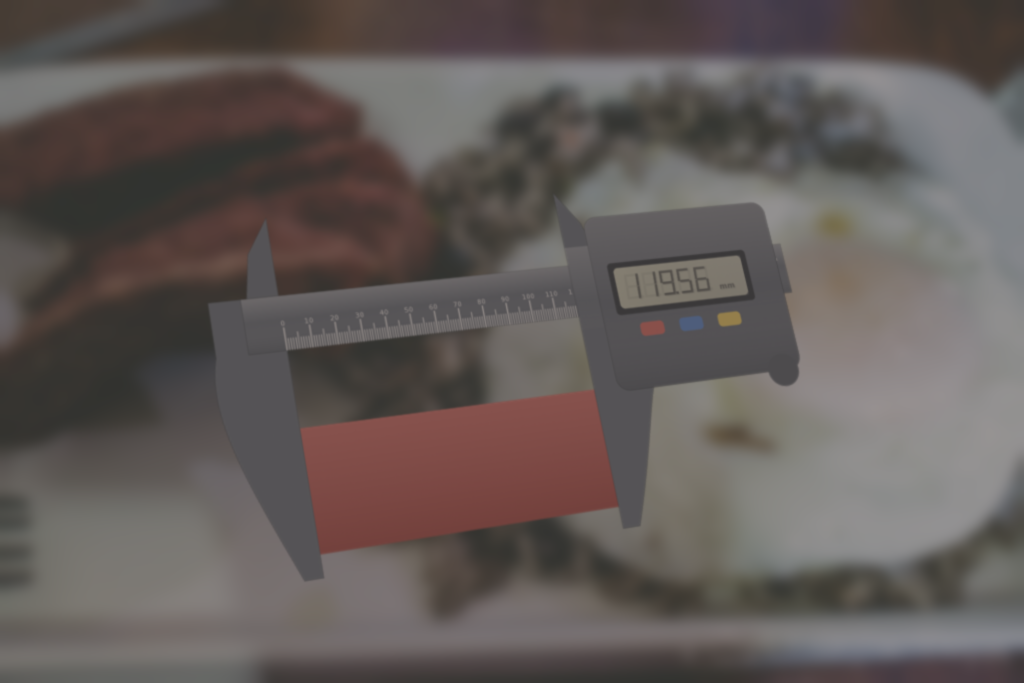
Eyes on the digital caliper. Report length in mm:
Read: 119.56 mm
